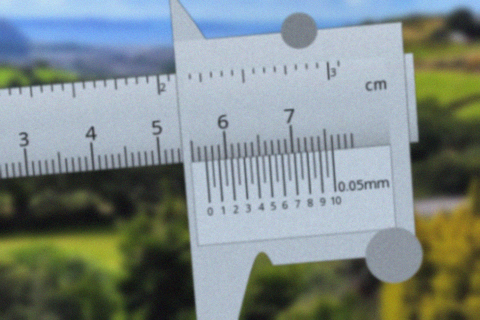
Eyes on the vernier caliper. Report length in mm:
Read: 57.0 mm
